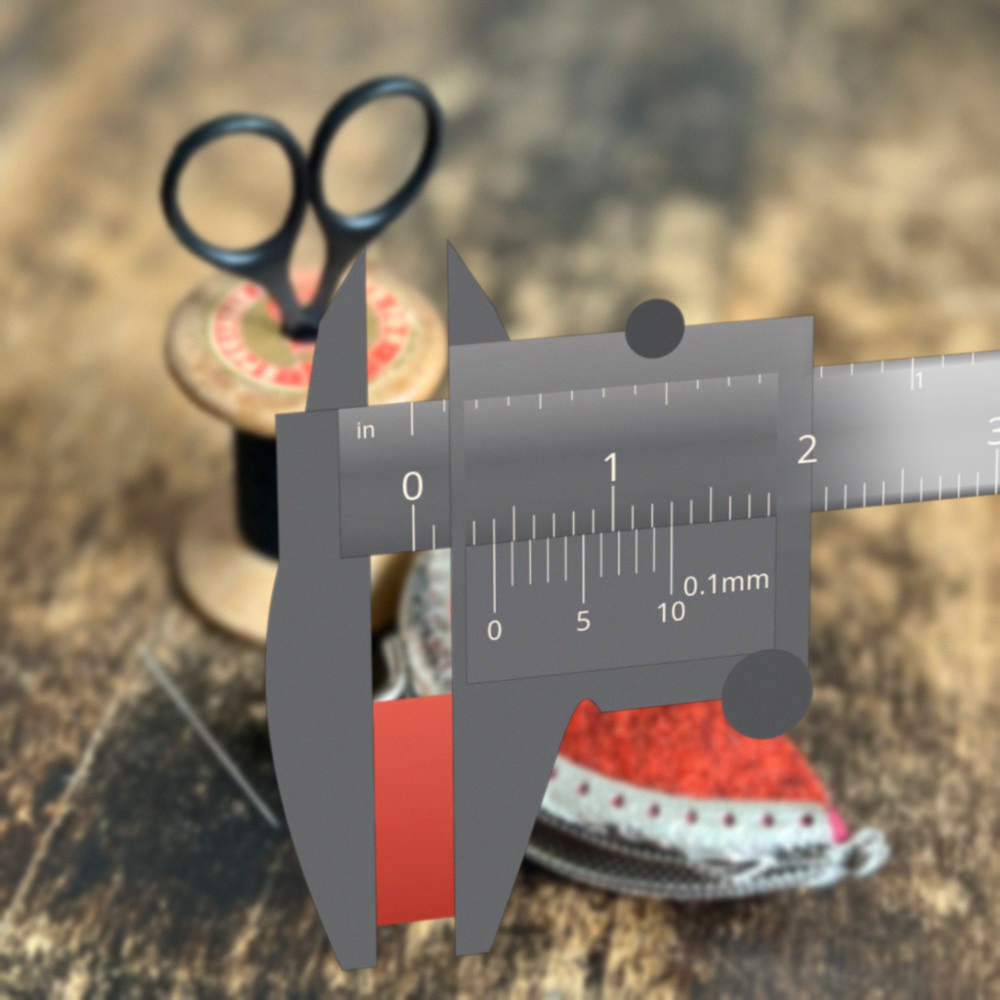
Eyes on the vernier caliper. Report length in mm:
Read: 4.0 mm
